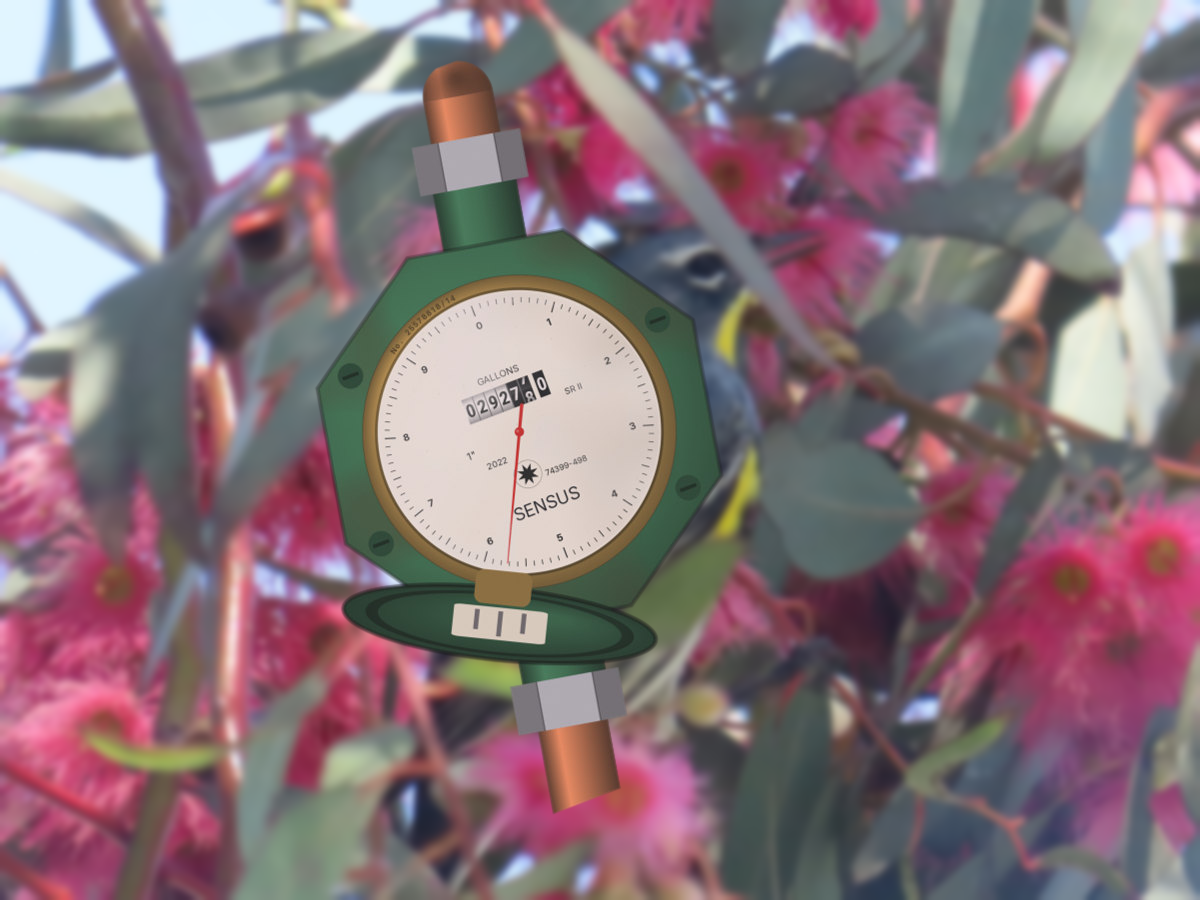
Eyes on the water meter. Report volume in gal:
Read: 292775.7 gal
